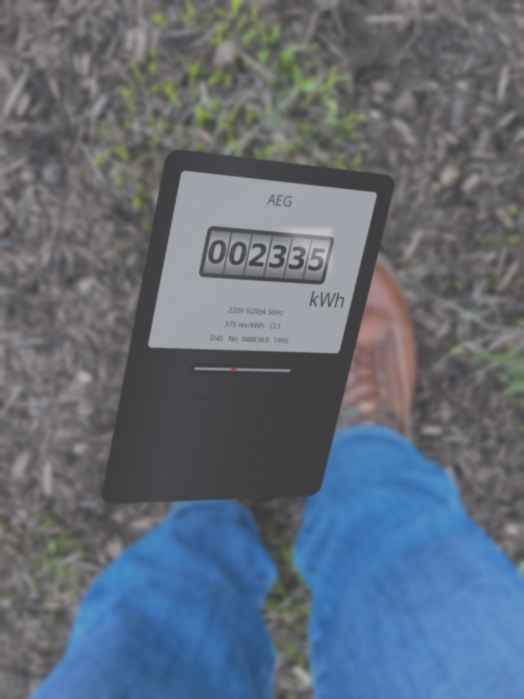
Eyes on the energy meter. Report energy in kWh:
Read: 2335 kWh
